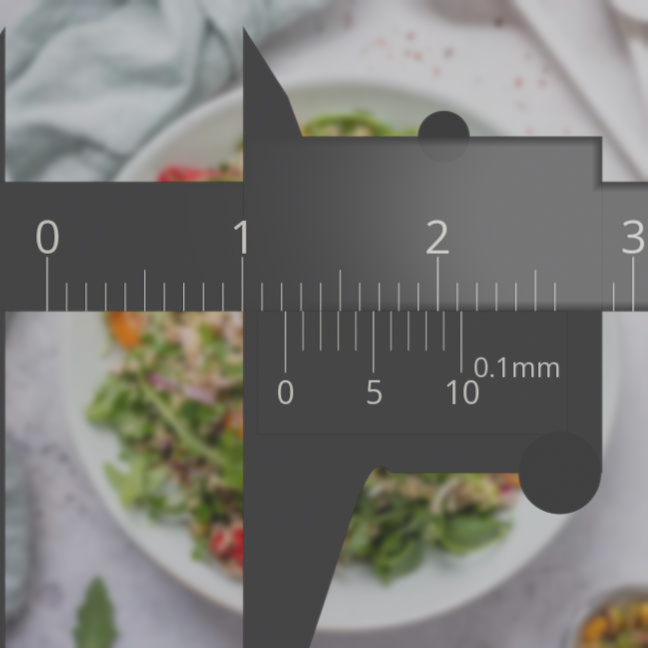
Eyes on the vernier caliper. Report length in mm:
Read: 12.2 mm
